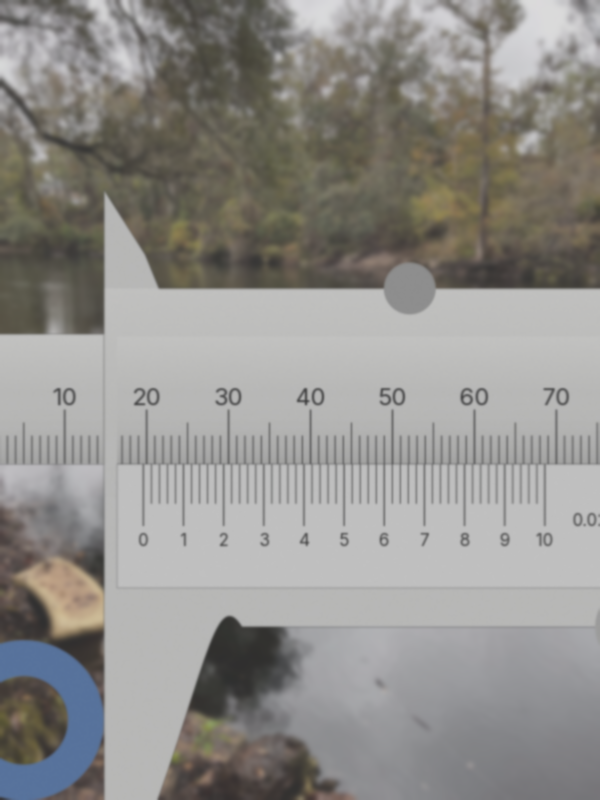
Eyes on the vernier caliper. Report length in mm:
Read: 19.6 mm
